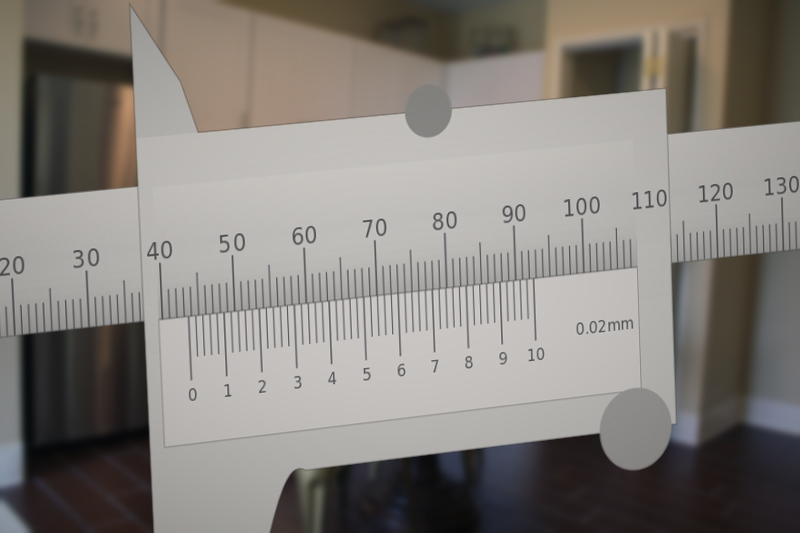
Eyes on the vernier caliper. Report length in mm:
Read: 43.6 mm
